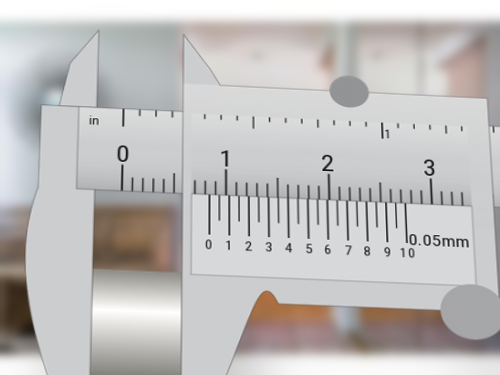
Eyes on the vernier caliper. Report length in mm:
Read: 8.4 mm
